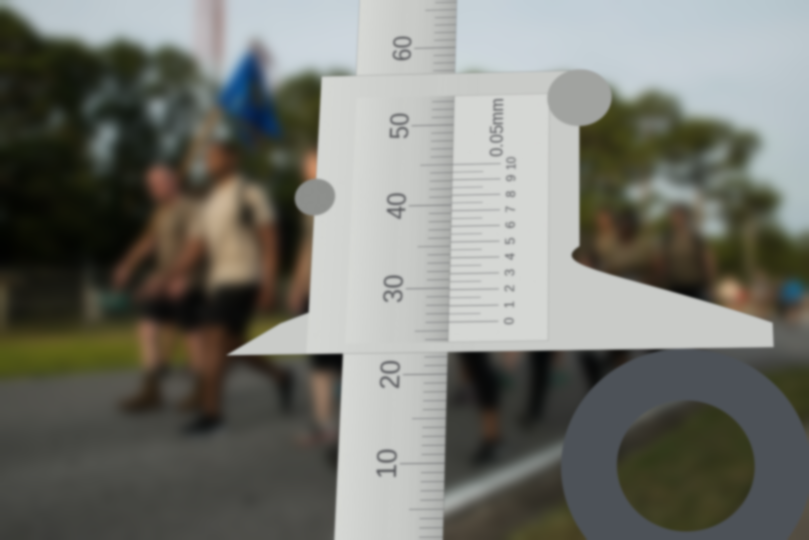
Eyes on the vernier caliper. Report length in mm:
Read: 26.0 mm
